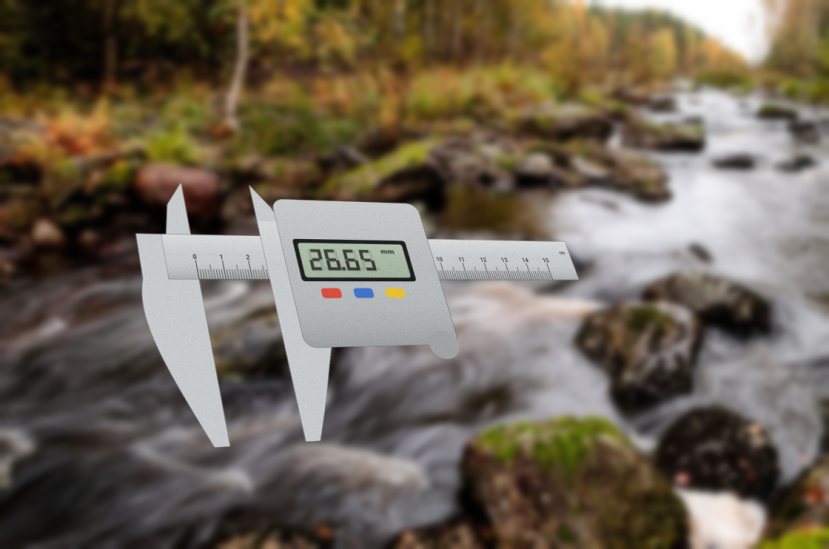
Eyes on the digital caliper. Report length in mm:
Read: 26.65 mm
